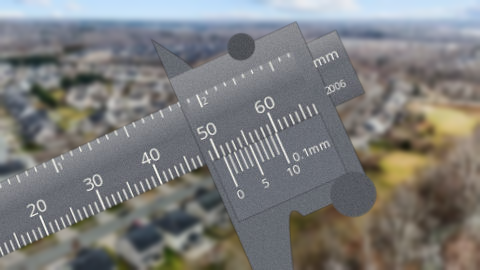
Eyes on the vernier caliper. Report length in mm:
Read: 50.8 mm
